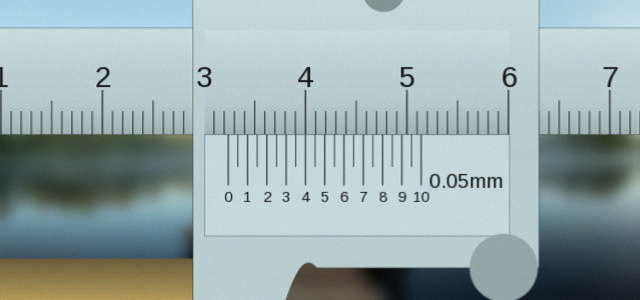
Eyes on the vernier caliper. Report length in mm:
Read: 32.4 mm
